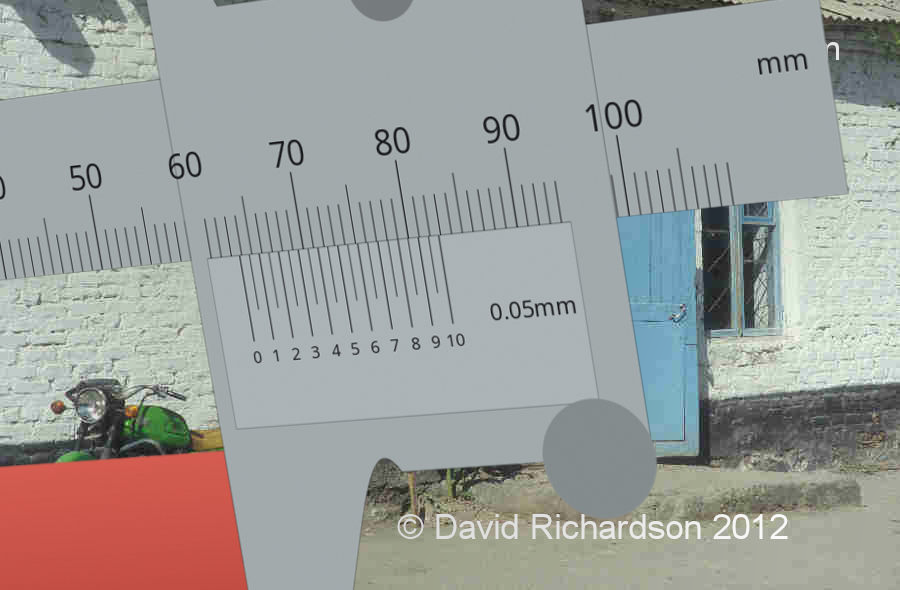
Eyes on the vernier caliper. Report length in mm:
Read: 63.8 mm
